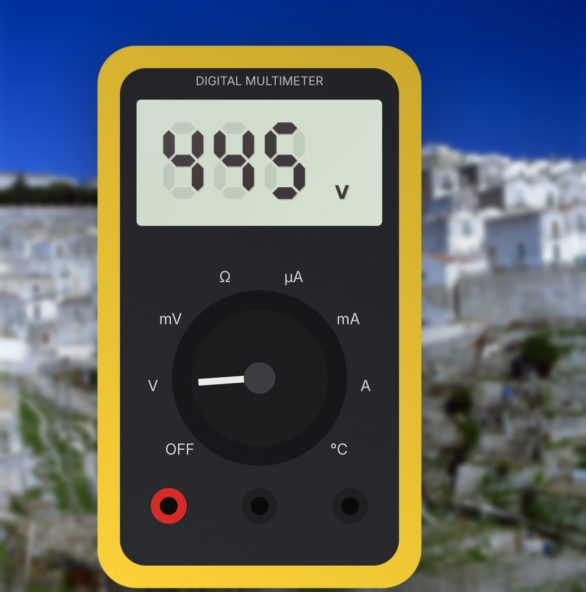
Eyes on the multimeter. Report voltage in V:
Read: 445 V
